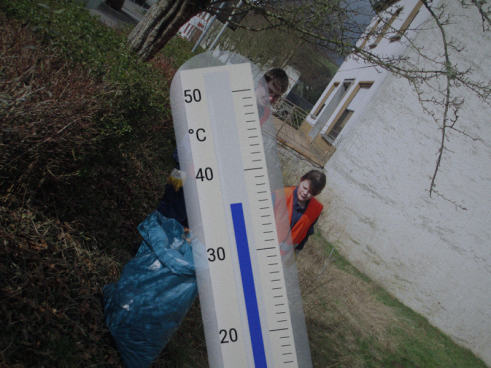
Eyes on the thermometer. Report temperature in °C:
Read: 36 °C
